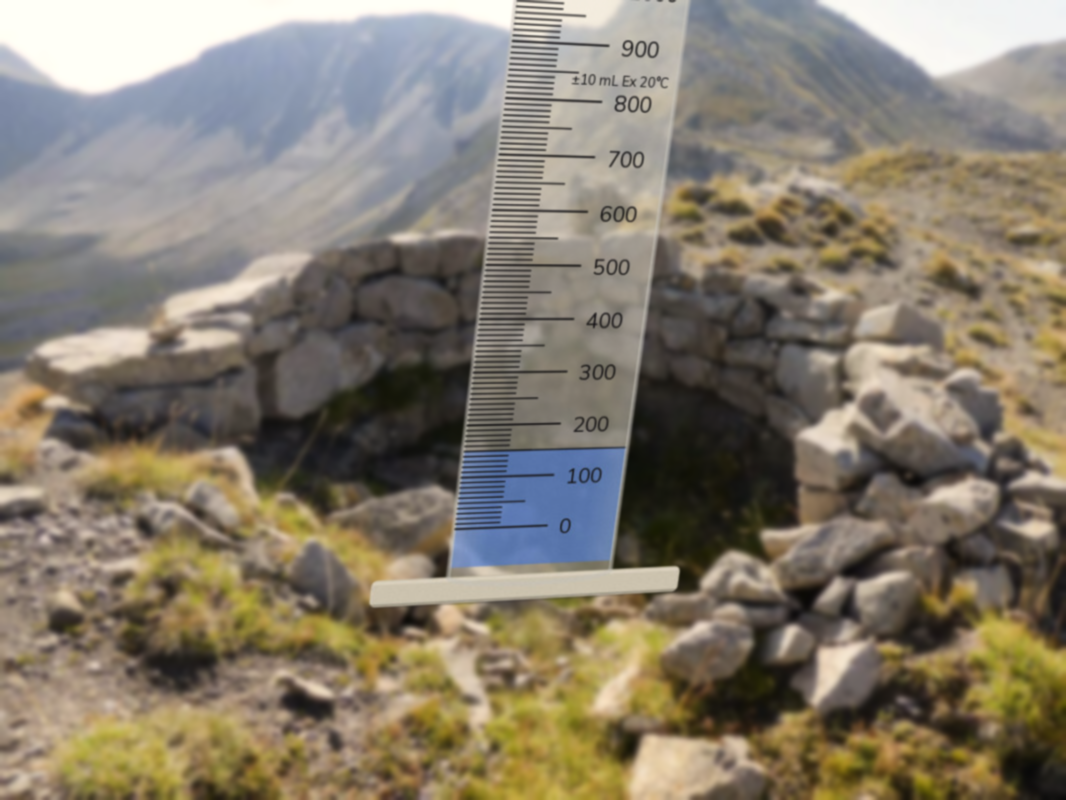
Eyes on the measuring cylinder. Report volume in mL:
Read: 150 mL
